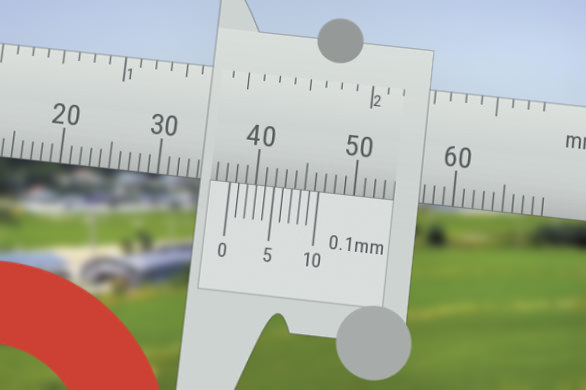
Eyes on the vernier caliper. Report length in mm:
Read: 37.4 mm
